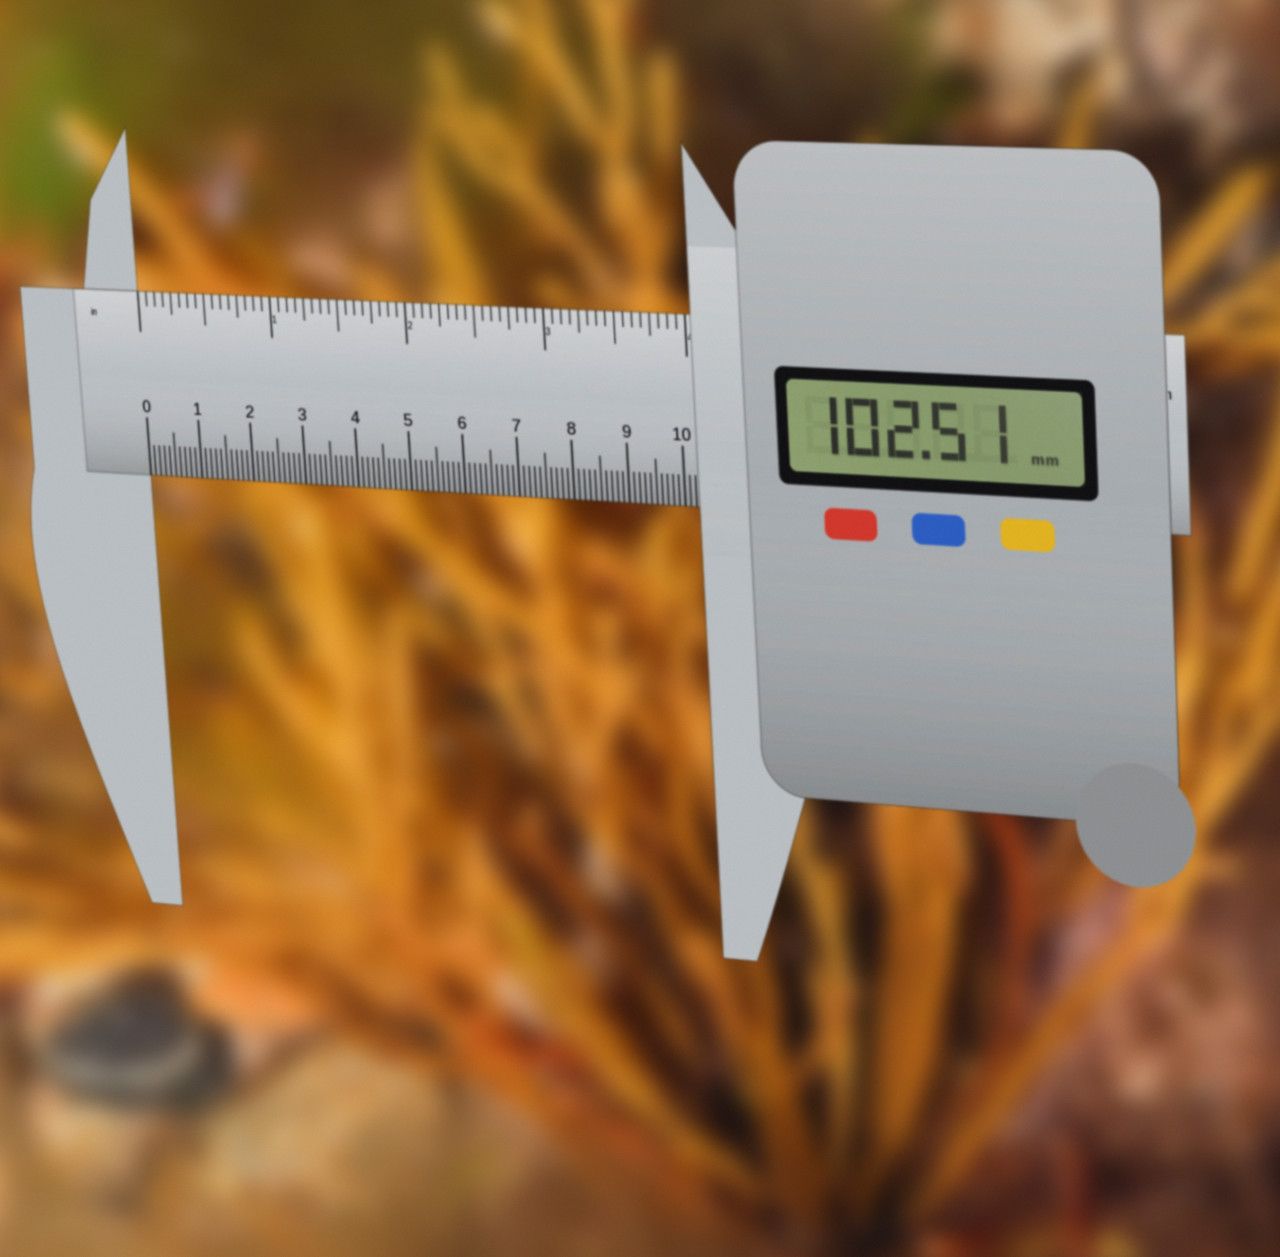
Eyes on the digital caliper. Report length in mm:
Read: 102.51 mm
